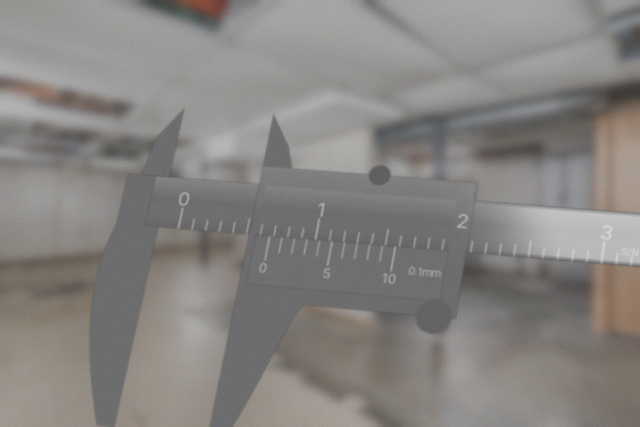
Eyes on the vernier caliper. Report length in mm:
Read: 6.7 mm
